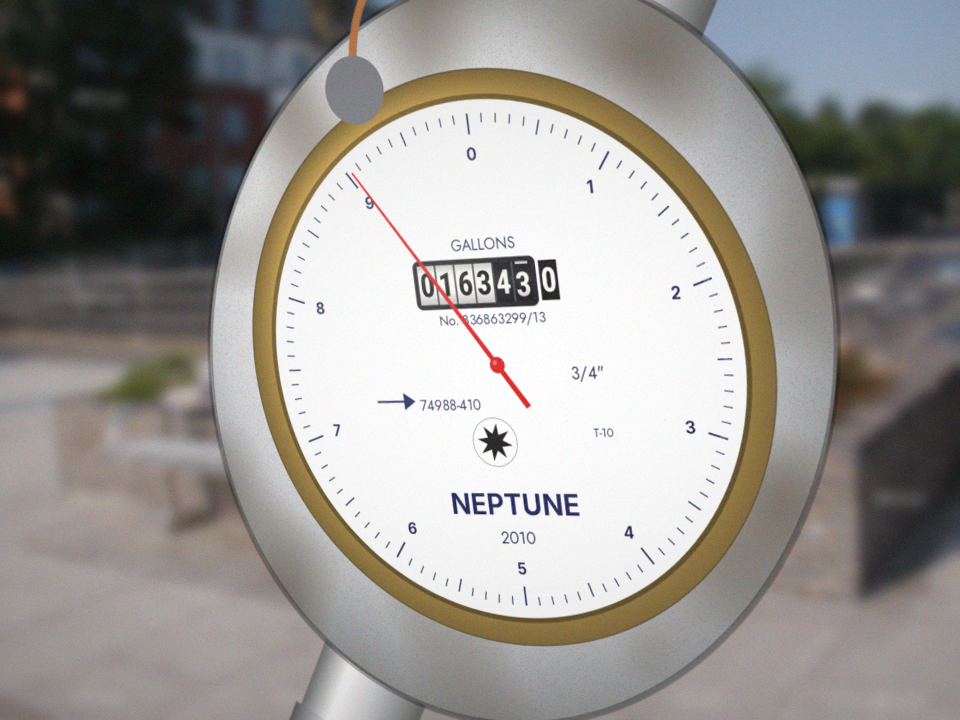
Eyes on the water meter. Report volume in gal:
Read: 163429.0 gal
